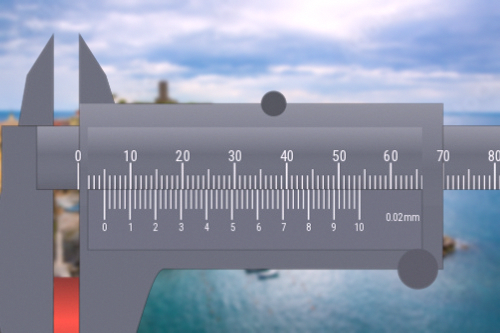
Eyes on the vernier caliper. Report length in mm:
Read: 5.0 mm
